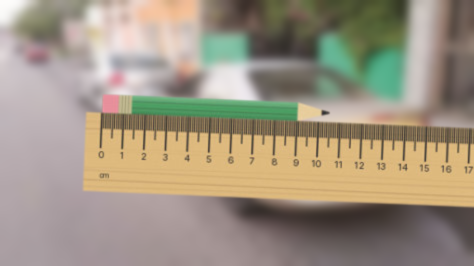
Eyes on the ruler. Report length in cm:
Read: 10.5 cm
